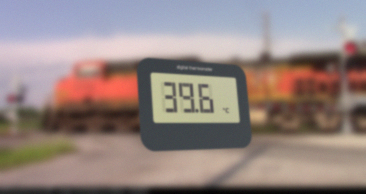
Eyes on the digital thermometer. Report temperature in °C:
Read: 39.6 °C
